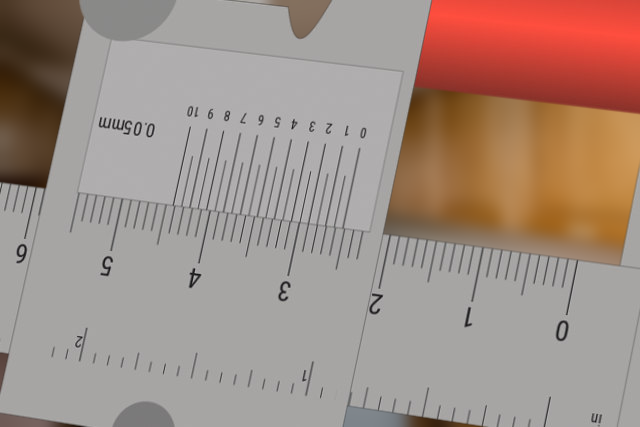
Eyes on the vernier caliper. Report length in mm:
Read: 25.2 mm
